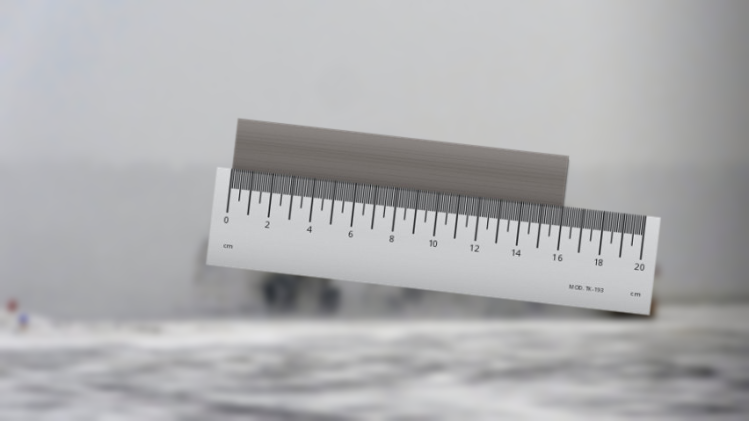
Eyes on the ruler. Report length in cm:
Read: 16 cm
